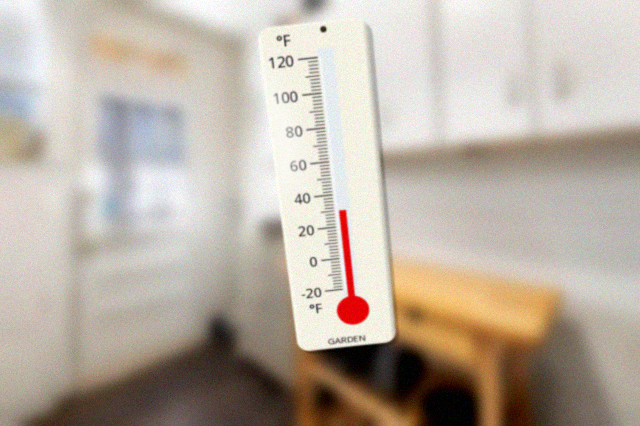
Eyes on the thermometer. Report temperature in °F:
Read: 30 °F
